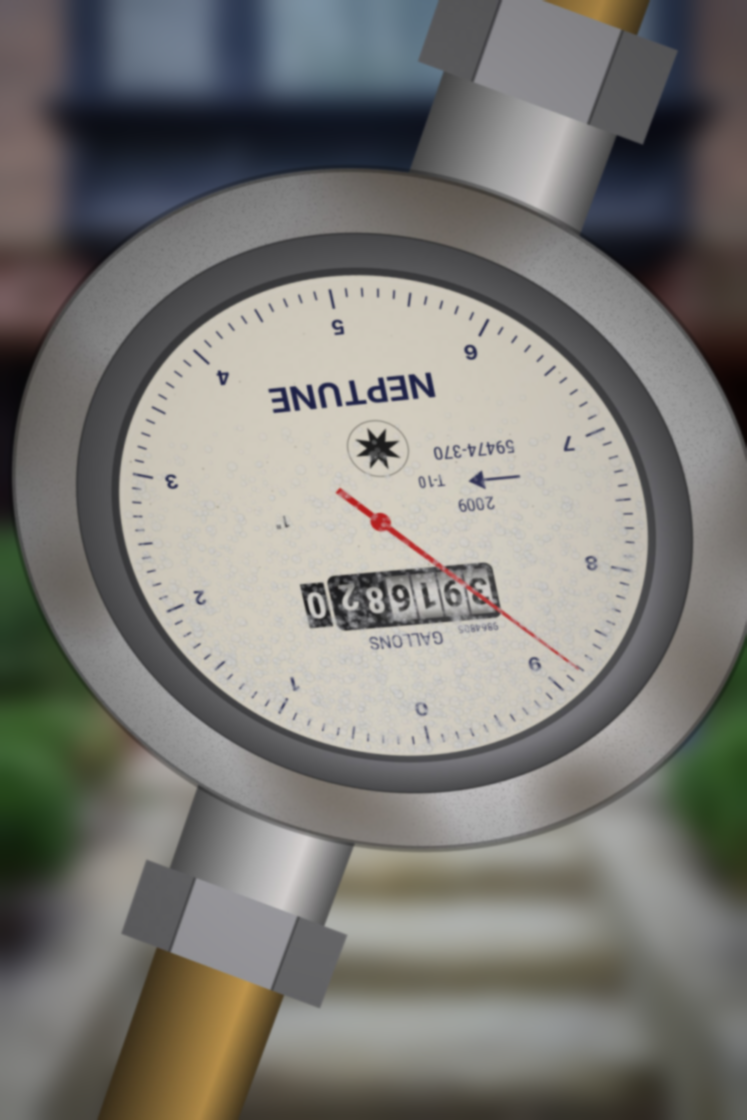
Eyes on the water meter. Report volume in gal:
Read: 3916818.8 gal
